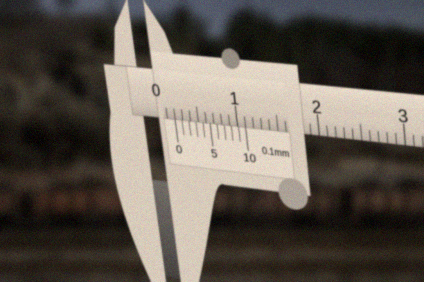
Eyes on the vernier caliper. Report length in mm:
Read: 2.0 mm
